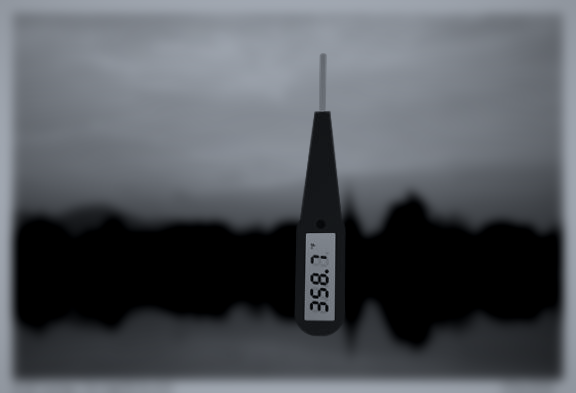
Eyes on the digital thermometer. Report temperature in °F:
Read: 358.7 °F
